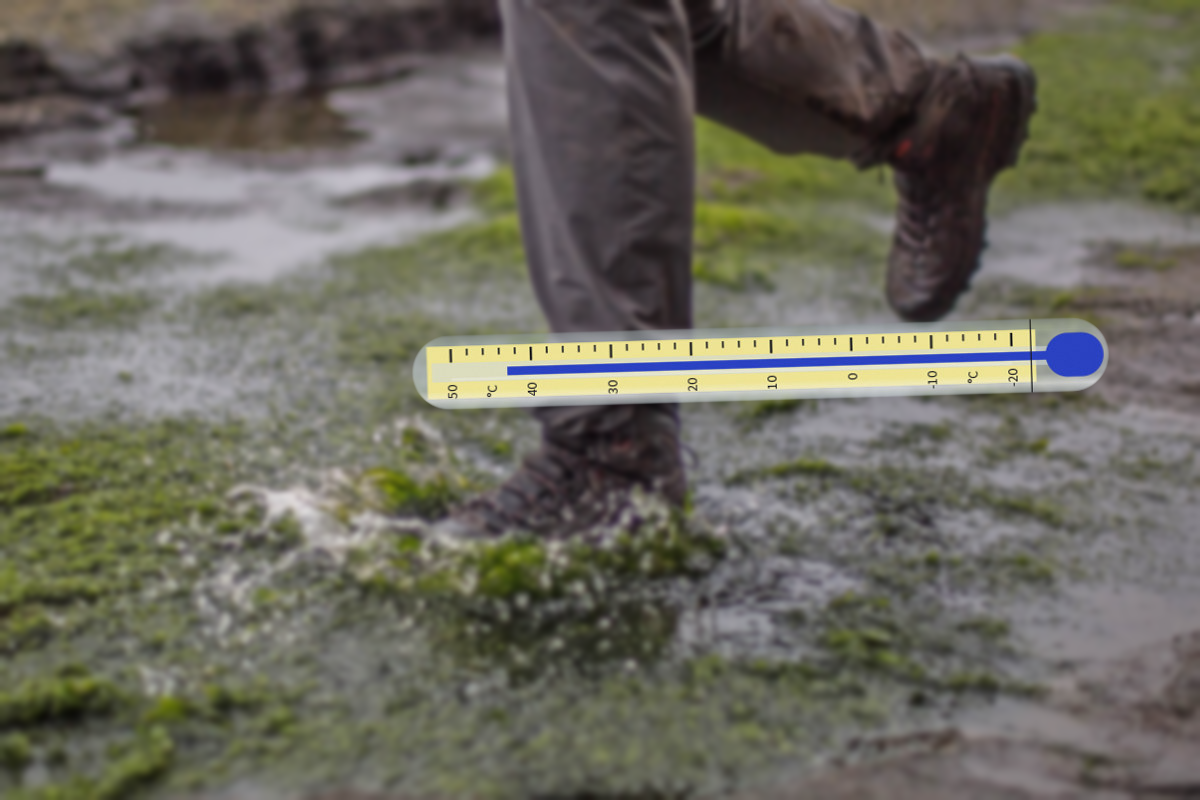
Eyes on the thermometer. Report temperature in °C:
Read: 43 °C
